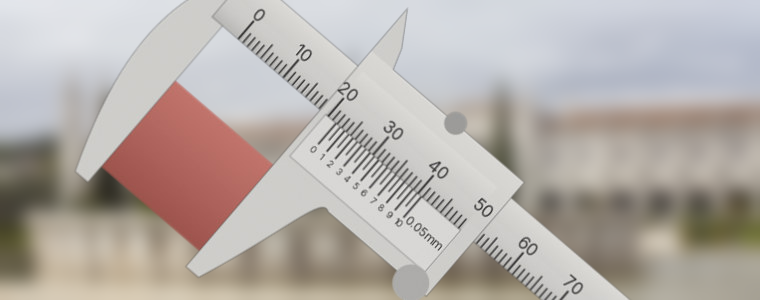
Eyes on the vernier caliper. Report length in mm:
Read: 21.8 mm
